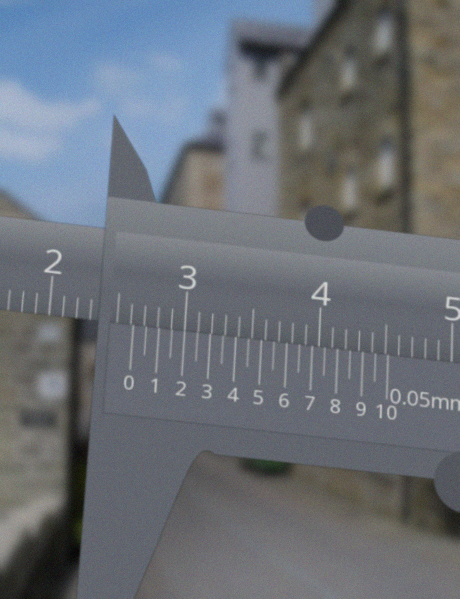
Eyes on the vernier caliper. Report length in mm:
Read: 26.2 mm
